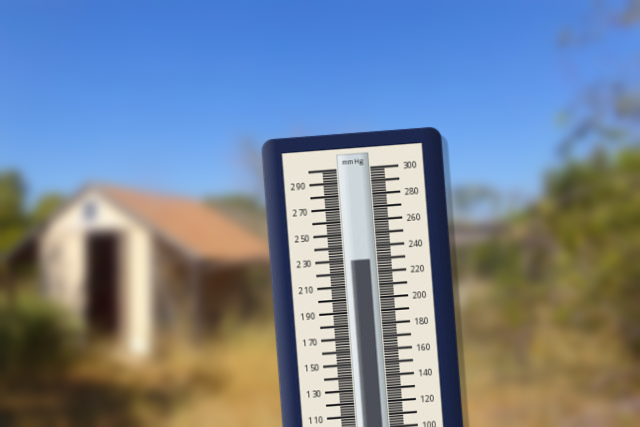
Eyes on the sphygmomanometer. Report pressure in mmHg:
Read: 230 mmHg
